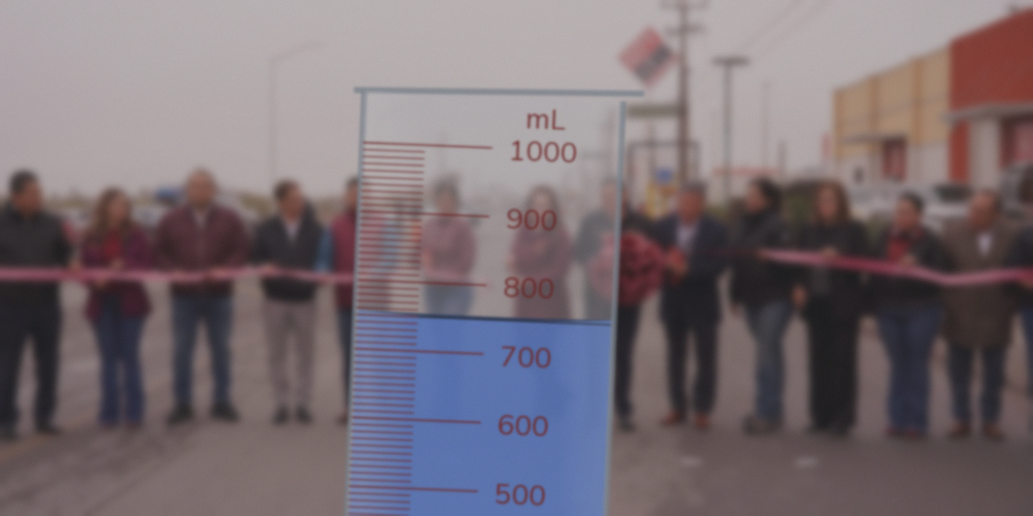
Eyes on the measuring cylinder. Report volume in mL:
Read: 750 mL
